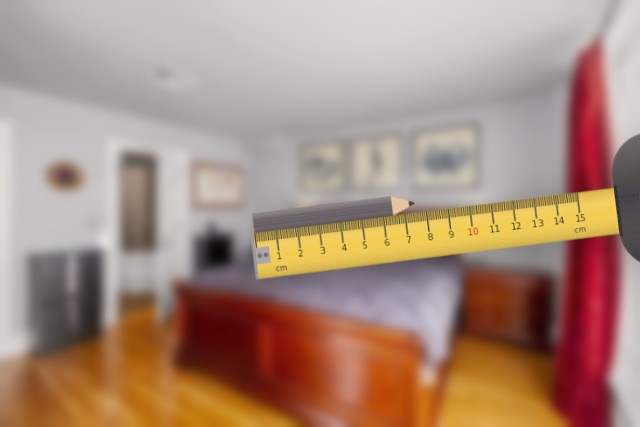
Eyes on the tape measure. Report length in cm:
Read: 7.5 cm
